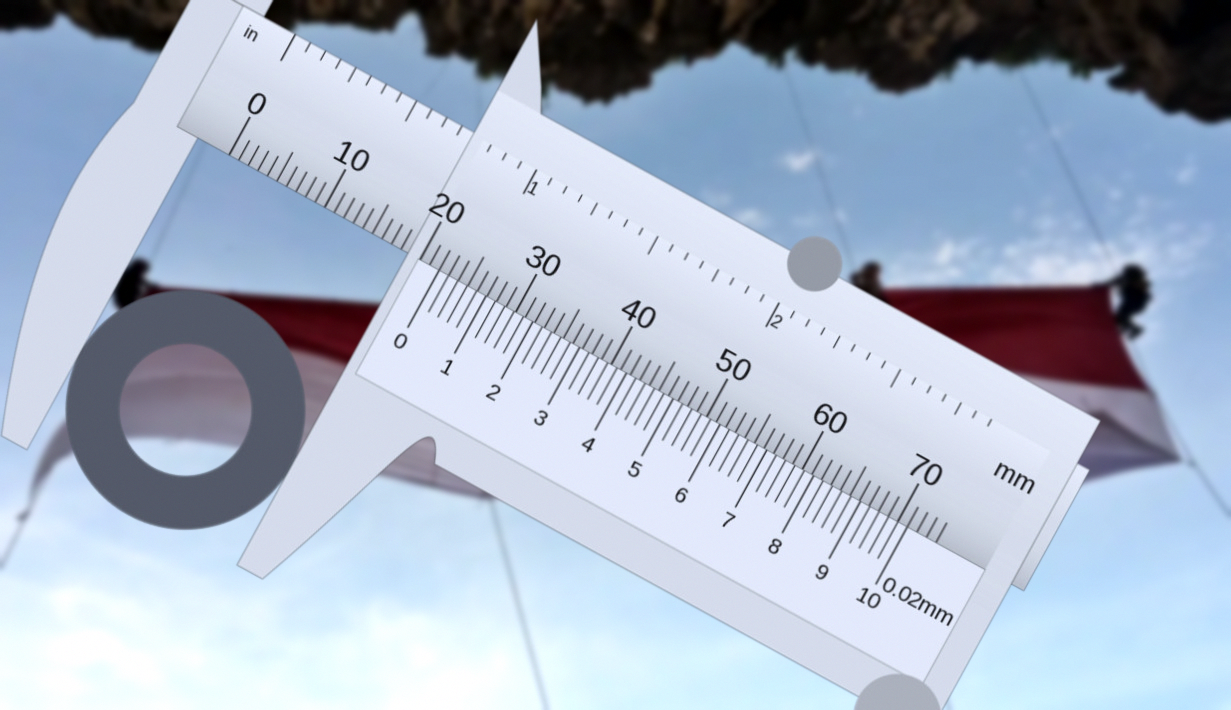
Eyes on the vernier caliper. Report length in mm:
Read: 22.0 mm
